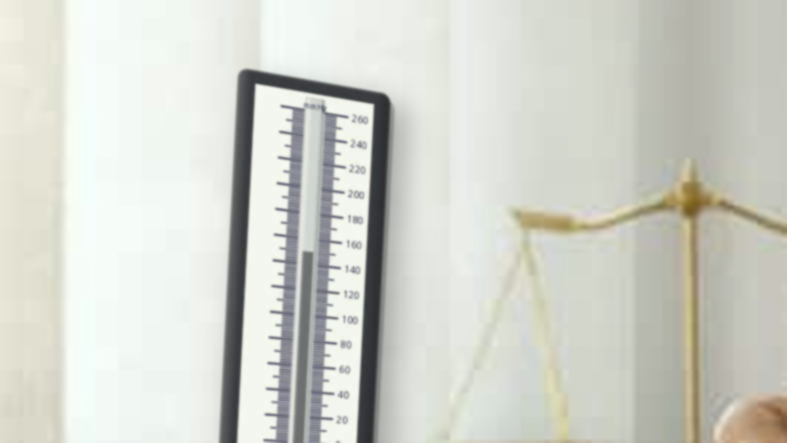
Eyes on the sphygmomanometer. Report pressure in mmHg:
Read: 150 mmHg
